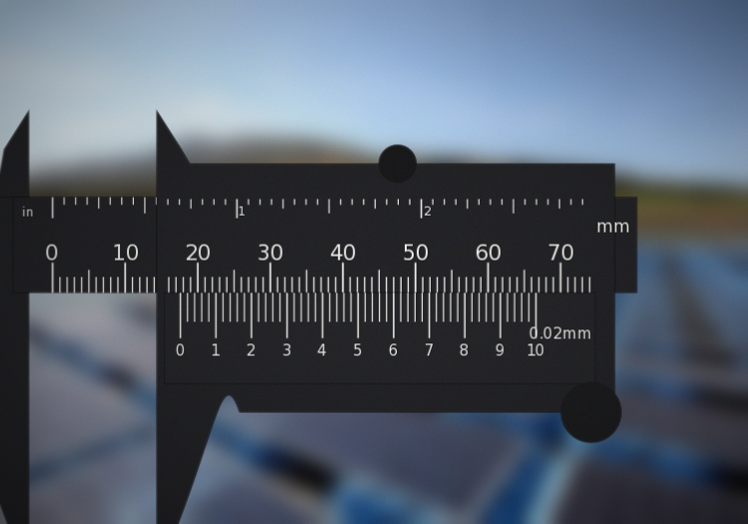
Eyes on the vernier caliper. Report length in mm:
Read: 17.6 mm
